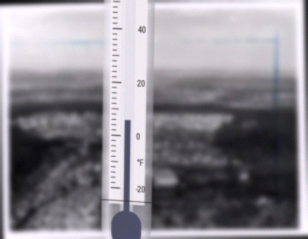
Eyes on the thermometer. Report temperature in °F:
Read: 6 °F
